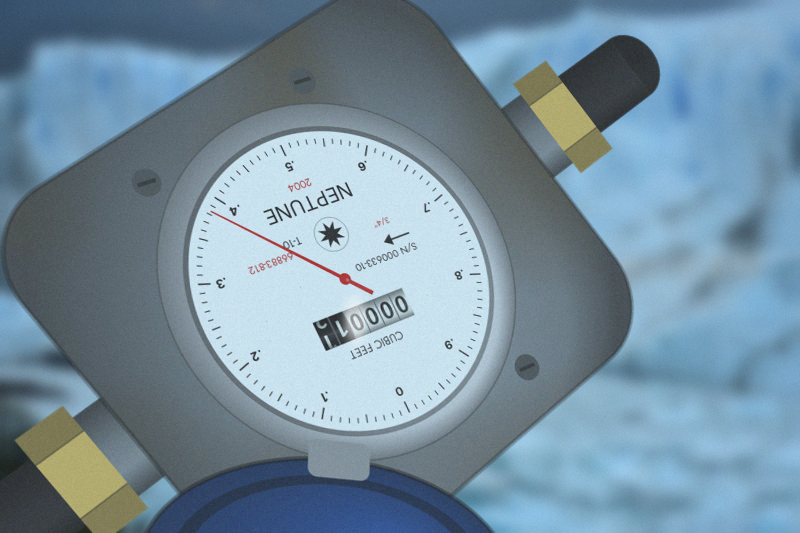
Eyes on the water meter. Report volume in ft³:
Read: 11.38 ft³
